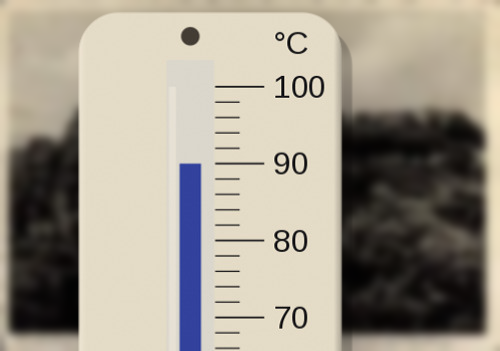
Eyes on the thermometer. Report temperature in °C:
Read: 90 °C
